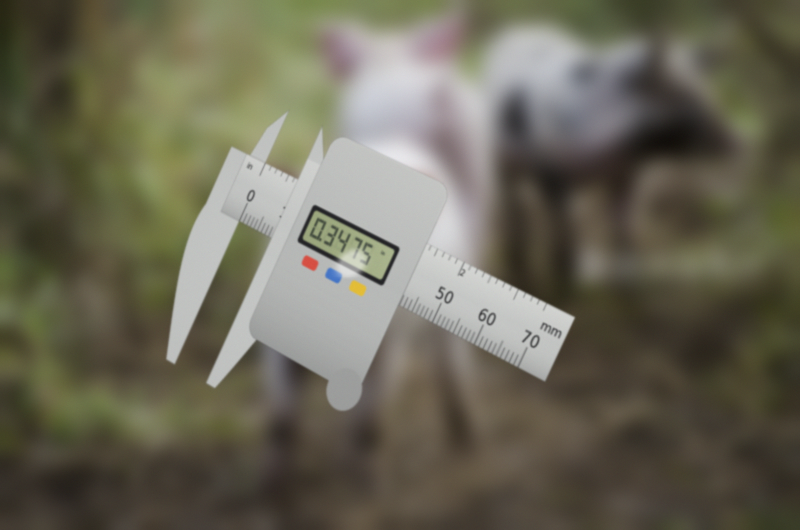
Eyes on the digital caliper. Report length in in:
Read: 0.3475 in
